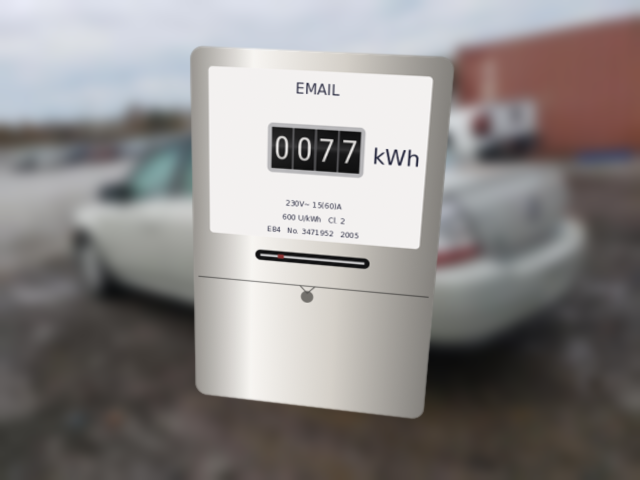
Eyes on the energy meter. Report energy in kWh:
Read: 77 kWh
